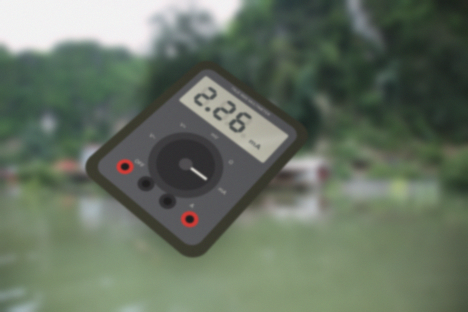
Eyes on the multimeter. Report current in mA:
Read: 2.26 mA
